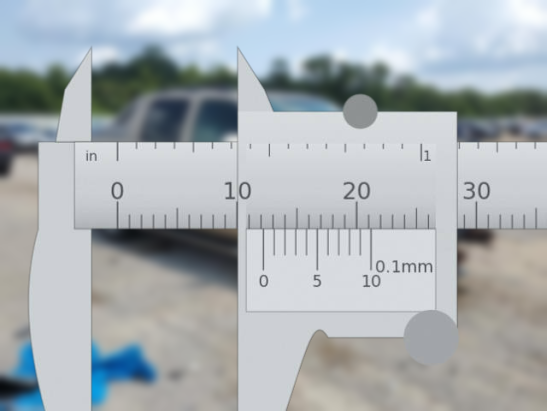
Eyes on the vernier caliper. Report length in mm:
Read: 12.2 mm
